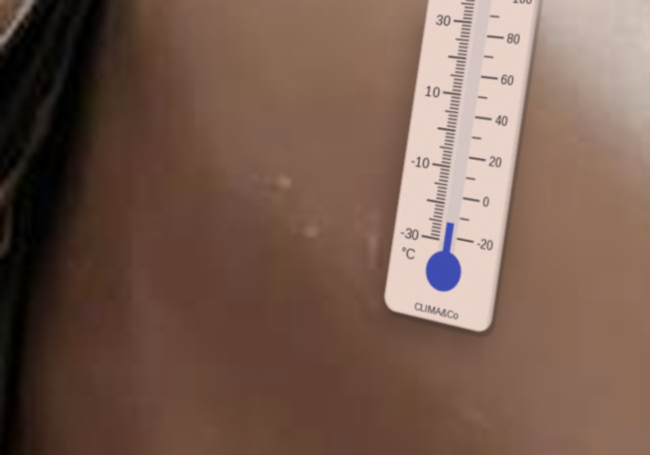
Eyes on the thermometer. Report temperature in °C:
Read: -25 °C
